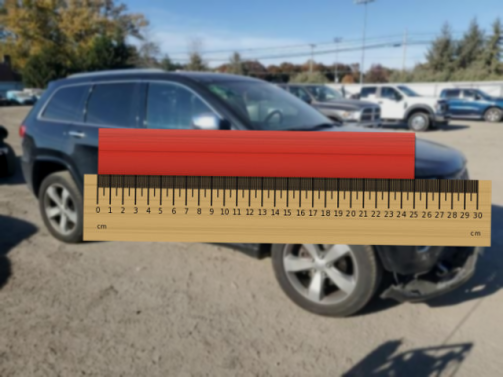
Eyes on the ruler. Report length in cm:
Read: 25 cm
